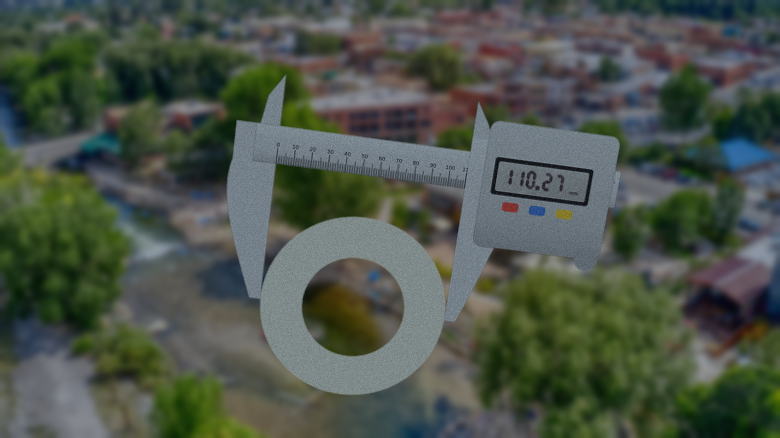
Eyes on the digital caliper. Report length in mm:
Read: 110.27 mm
